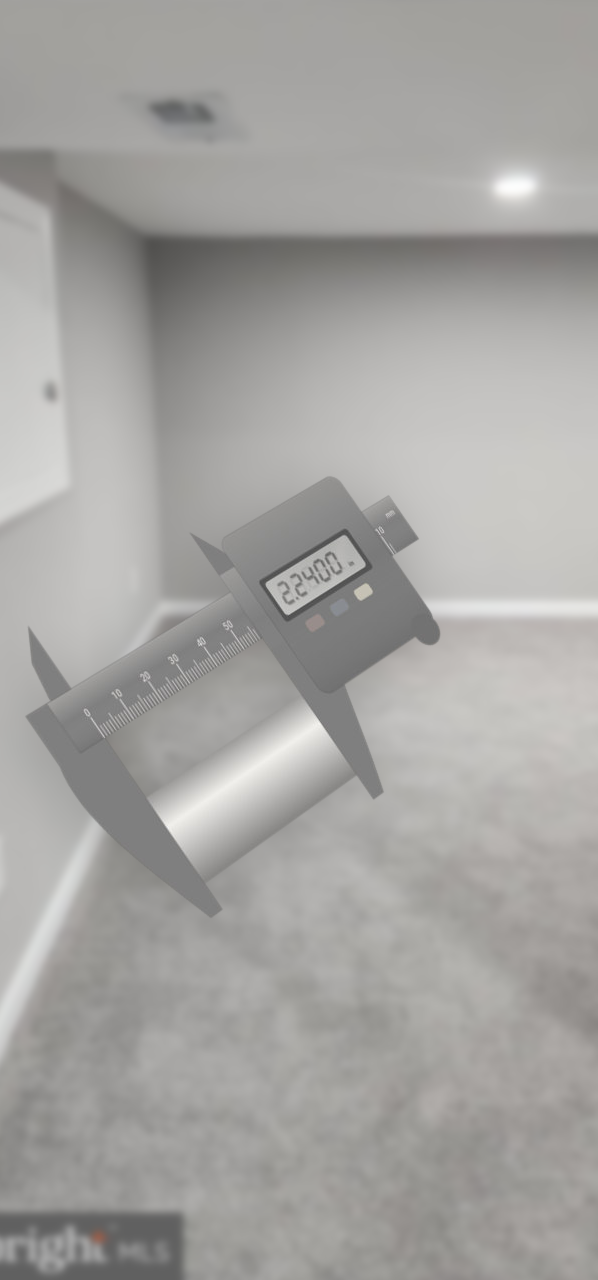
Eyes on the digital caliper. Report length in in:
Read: 2.2400 in
